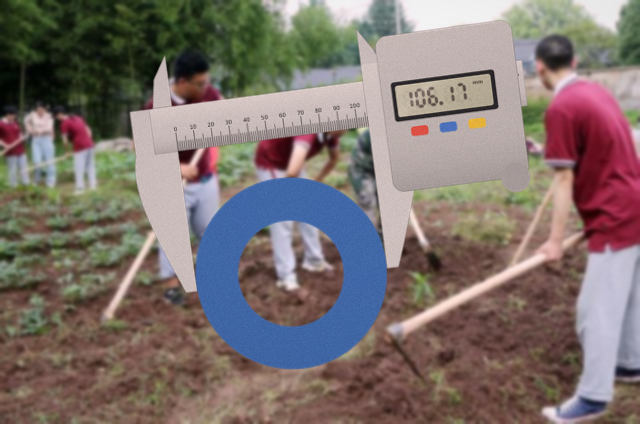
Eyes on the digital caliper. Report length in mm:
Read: 106.17 mm
